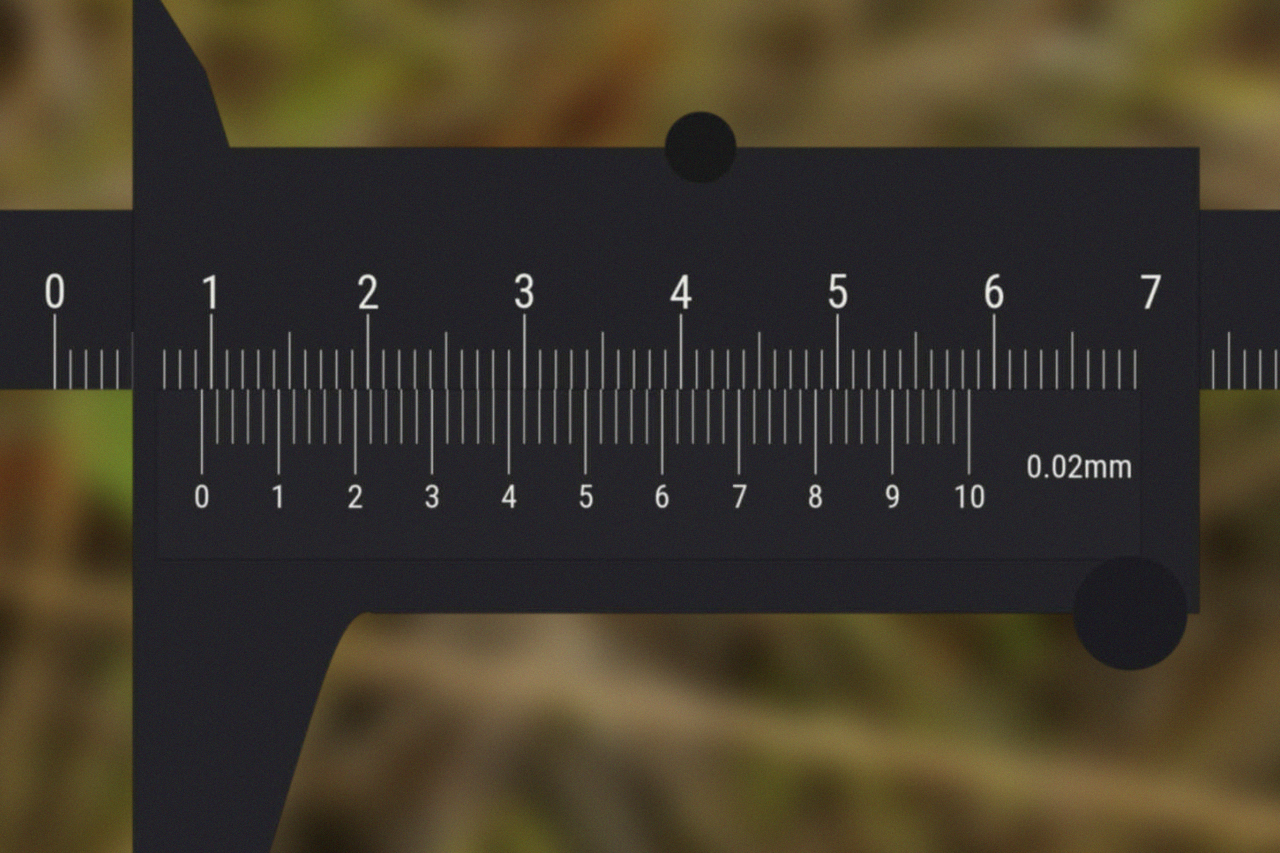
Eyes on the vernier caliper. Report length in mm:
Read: 9.4 mm
